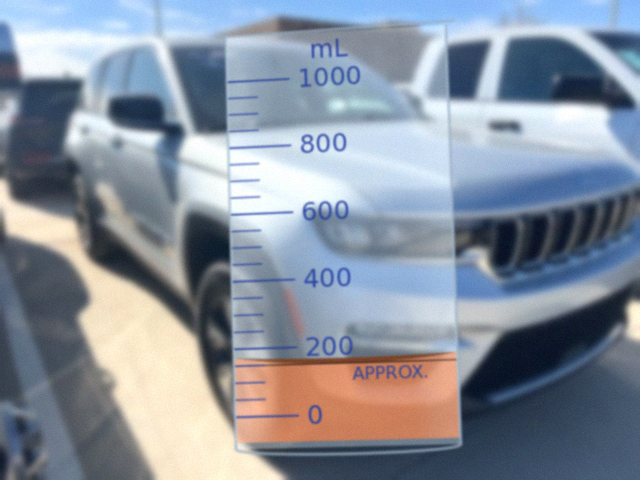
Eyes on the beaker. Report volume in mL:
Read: 150 mL
